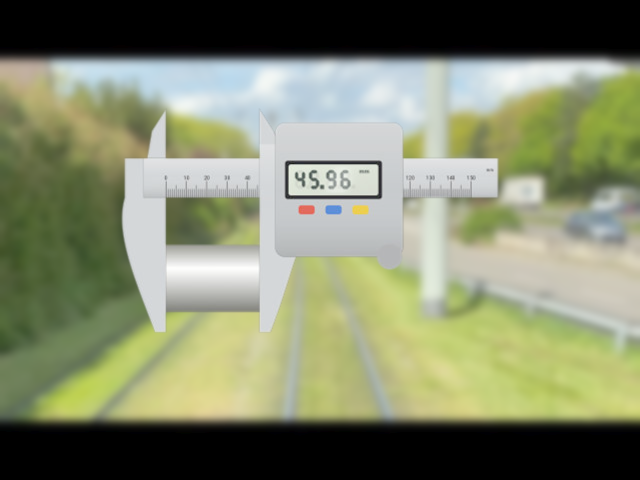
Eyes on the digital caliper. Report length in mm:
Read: 45.96 mm
